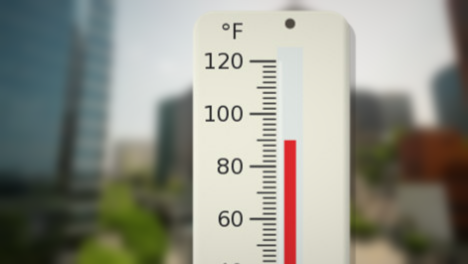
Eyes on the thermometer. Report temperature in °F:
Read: 90 °F
